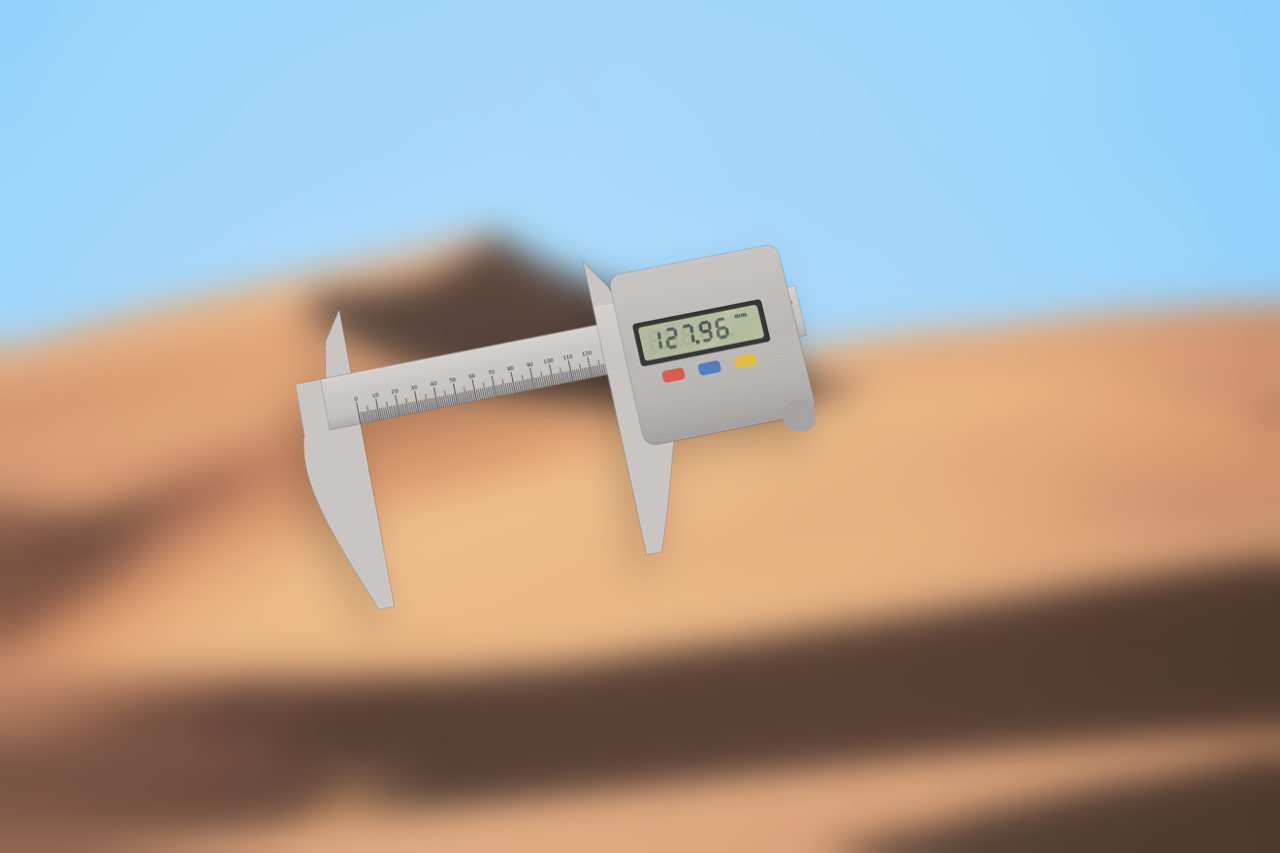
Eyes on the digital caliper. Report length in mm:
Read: 127.96 mm
